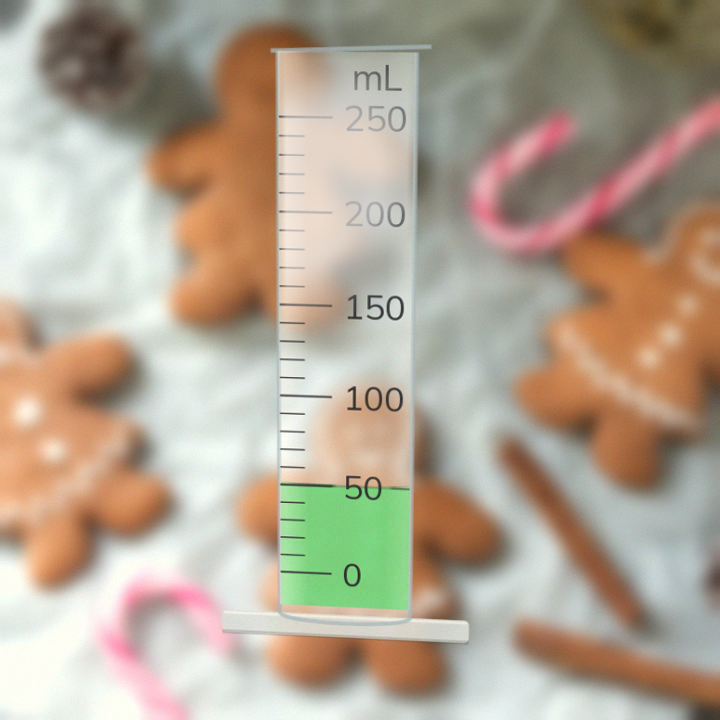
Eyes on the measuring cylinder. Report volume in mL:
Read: 50 mL
